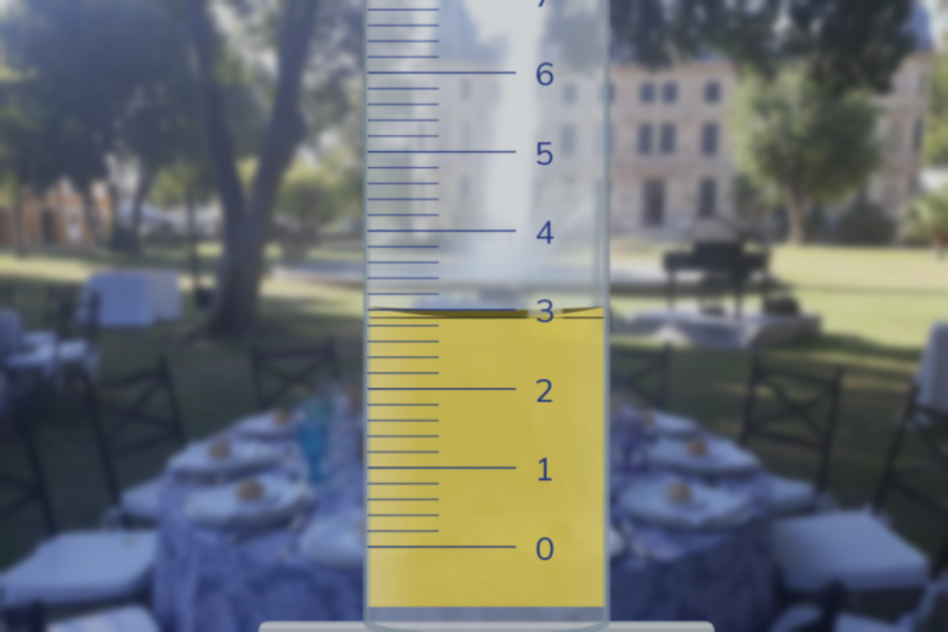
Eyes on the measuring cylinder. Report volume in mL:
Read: 2.9 mL
